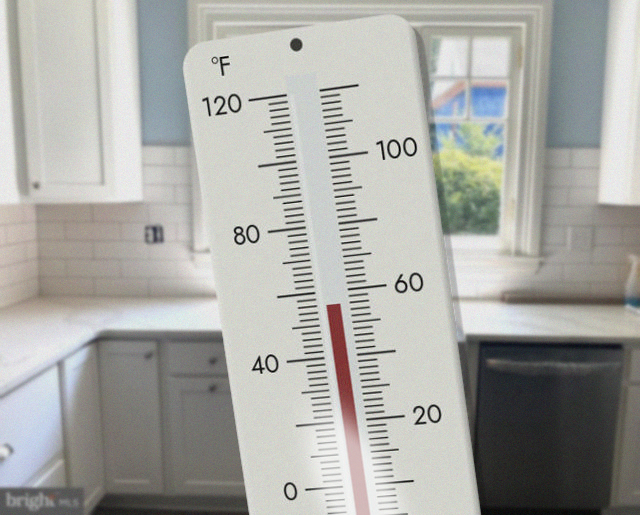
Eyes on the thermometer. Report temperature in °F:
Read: 56 °F
